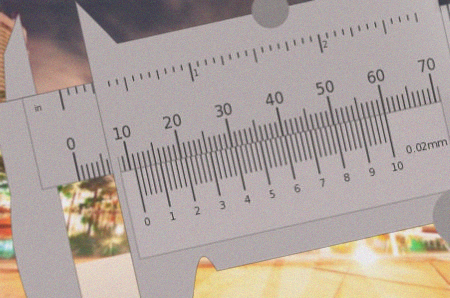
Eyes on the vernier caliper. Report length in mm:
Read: 11.0 mm
